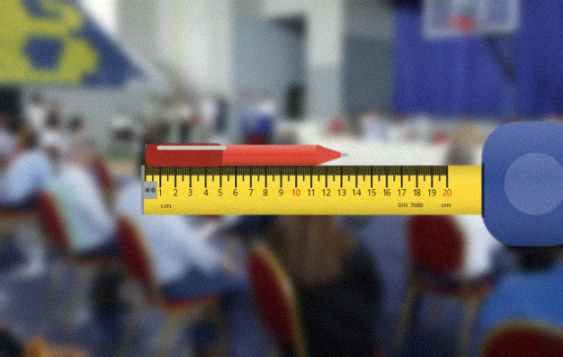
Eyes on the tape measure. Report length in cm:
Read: 13.5 cm
